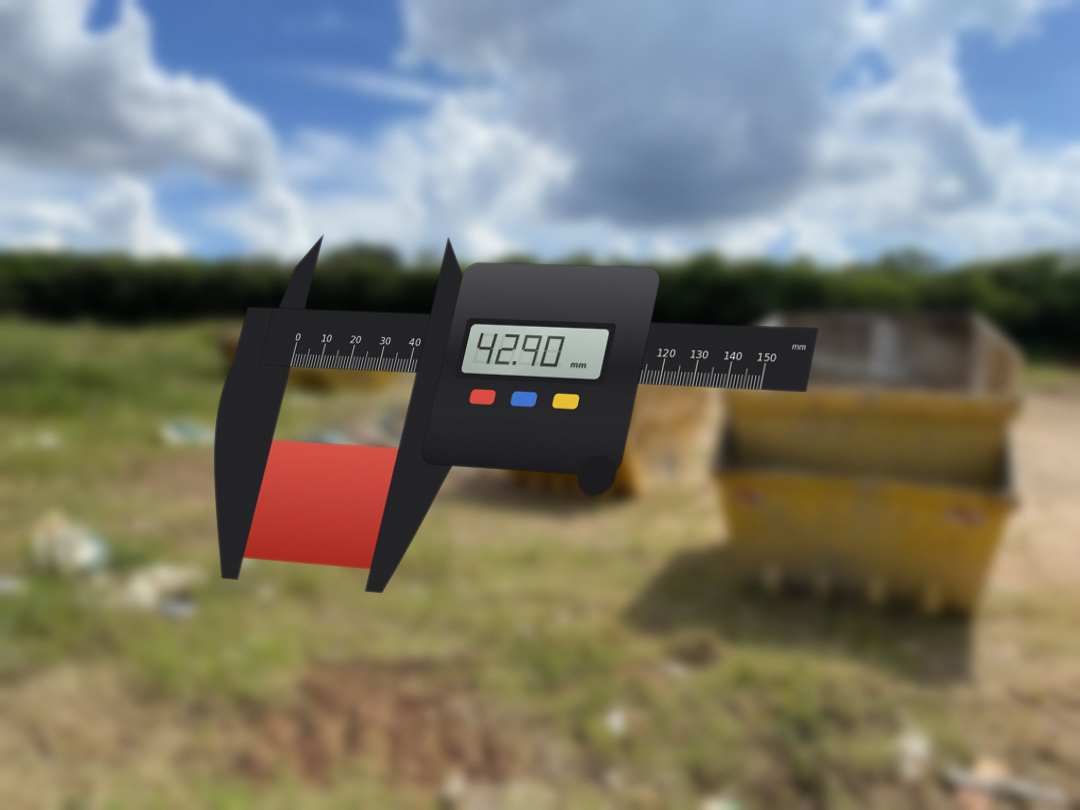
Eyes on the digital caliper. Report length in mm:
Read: 42.90 mm
